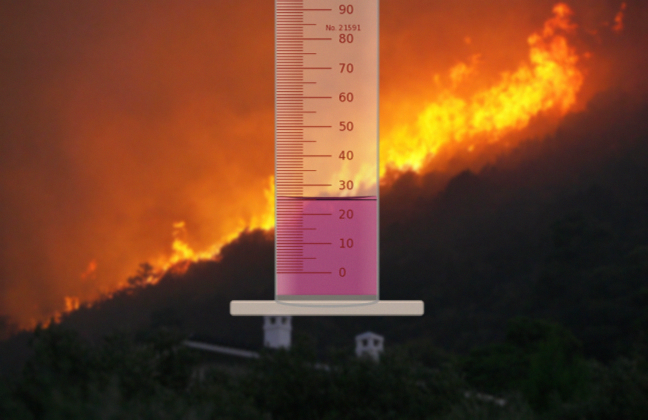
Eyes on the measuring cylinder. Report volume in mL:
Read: 25 mL
